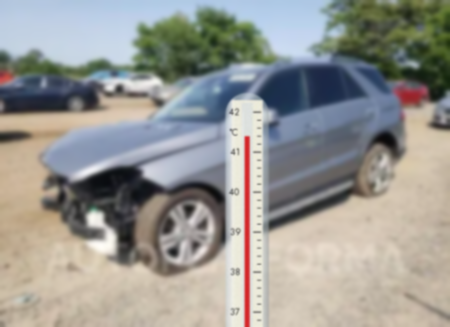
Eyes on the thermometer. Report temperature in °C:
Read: 41.4 °C
